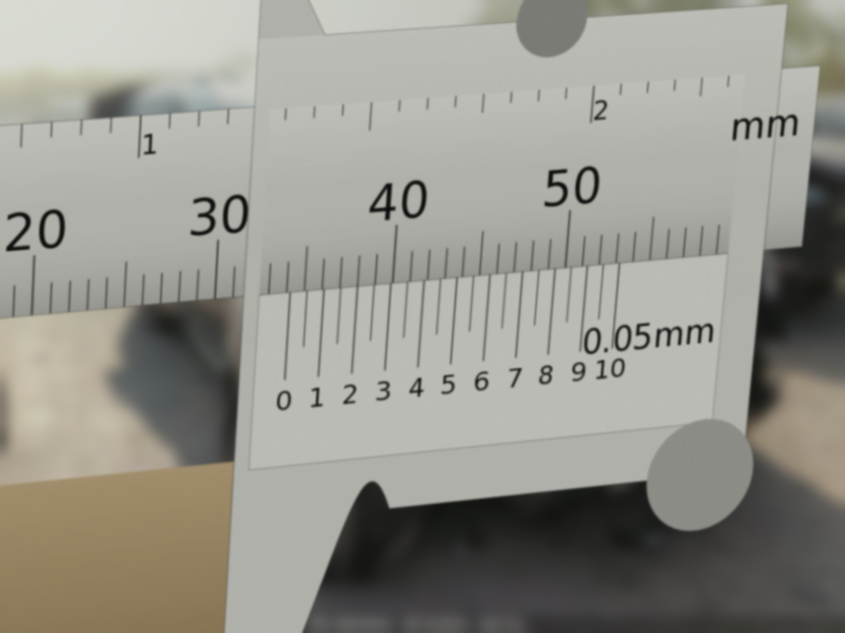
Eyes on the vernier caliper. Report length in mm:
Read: 34.2 mm
